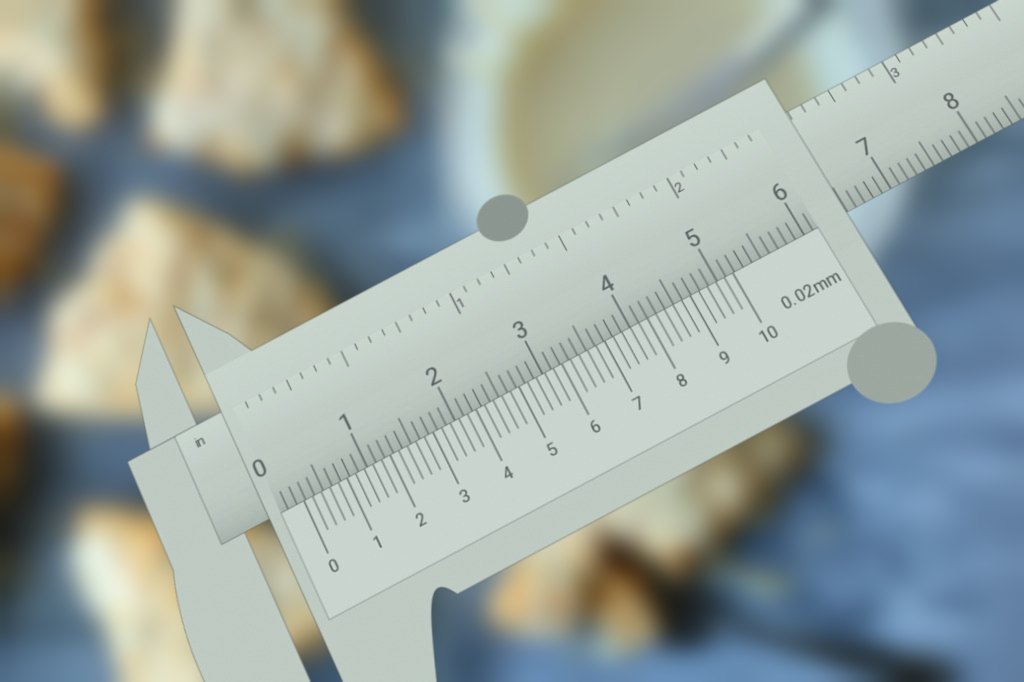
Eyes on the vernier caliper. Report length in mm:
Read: 2.8 mm
